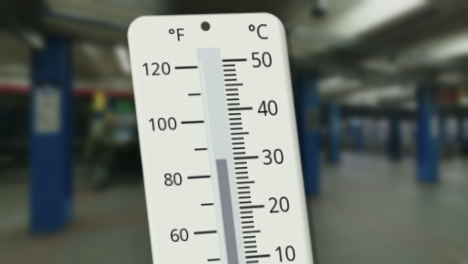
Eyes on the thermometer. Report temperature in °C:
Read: 30 °C
